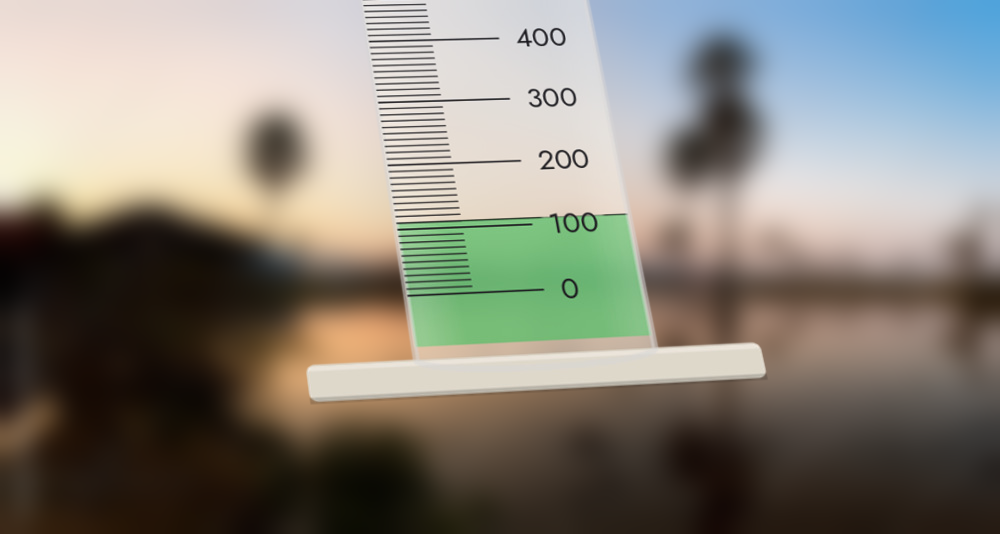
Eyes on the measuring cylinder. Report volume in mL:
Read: 110 mL
